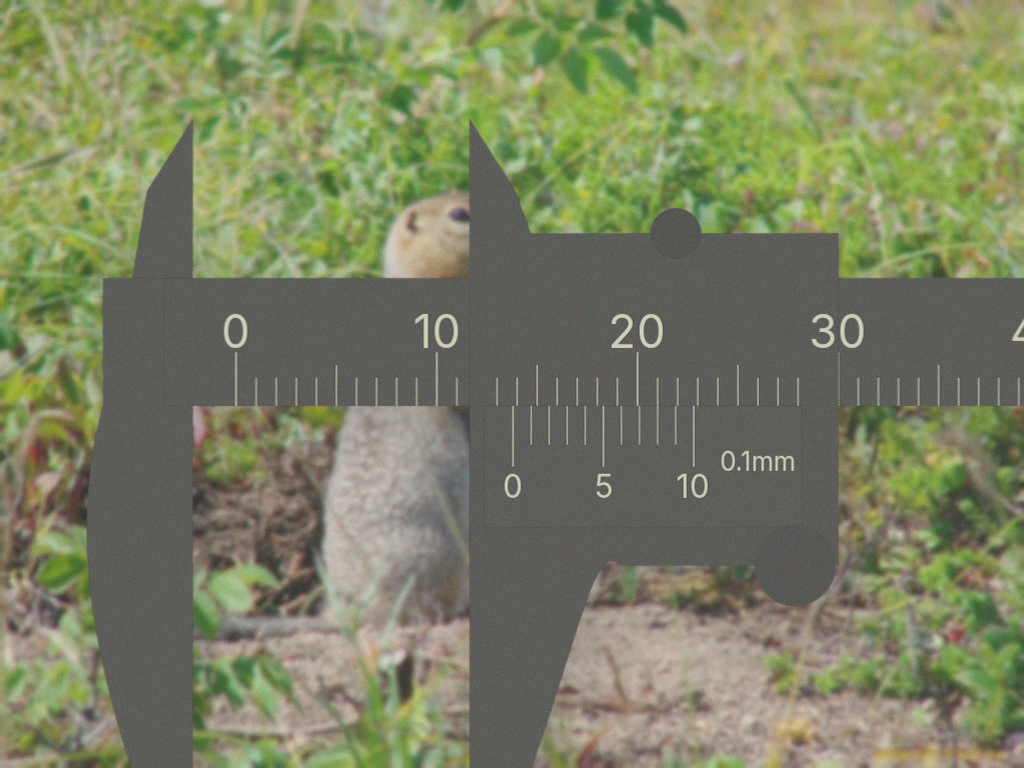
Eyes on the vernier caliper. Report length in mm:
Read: 13.8 mm
